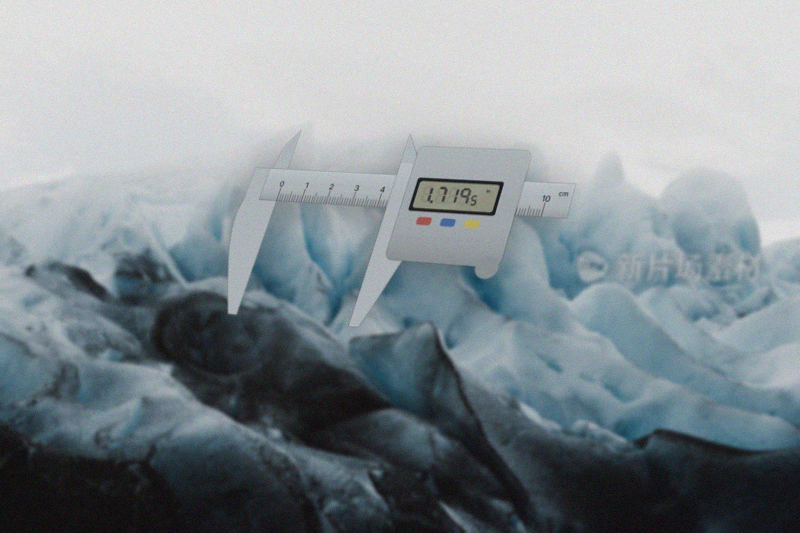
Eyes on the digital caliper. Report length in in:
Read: 1.7195 in
